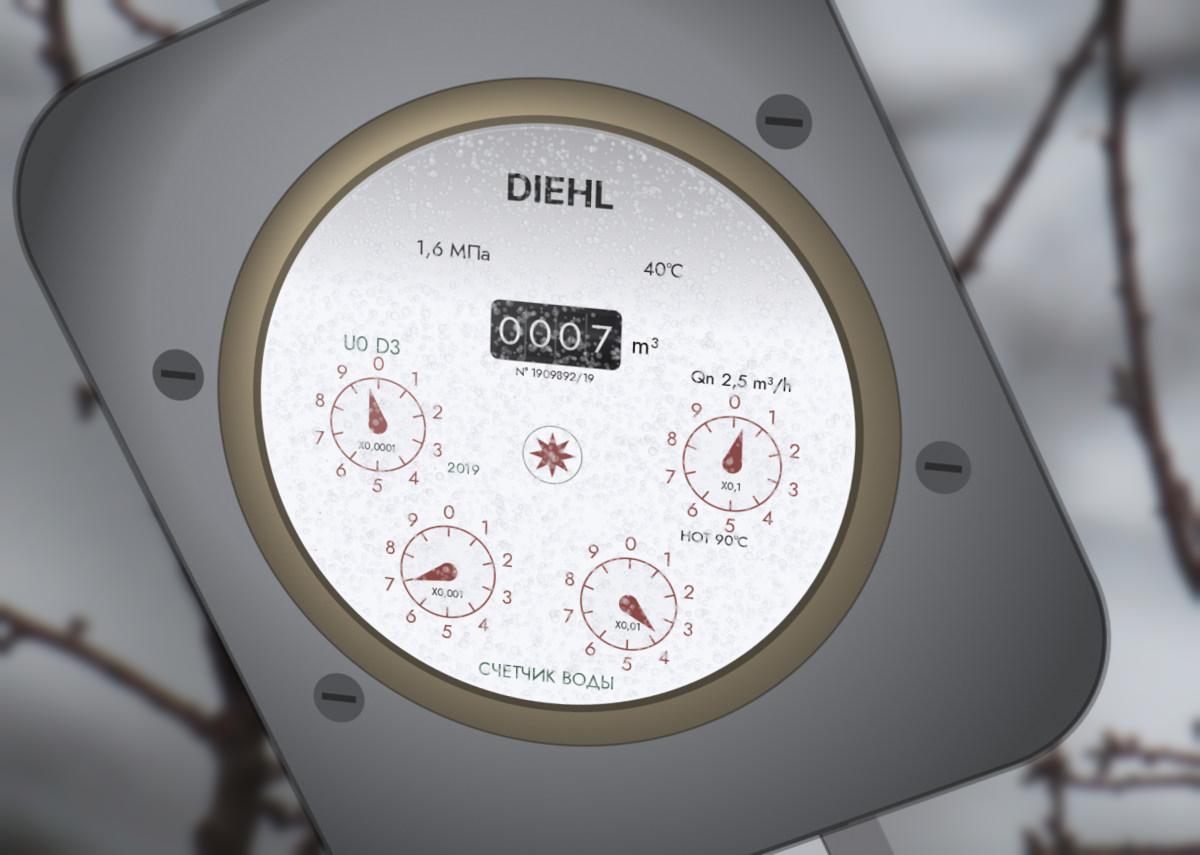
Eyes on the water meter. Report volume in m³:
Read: 7.0369 m³
